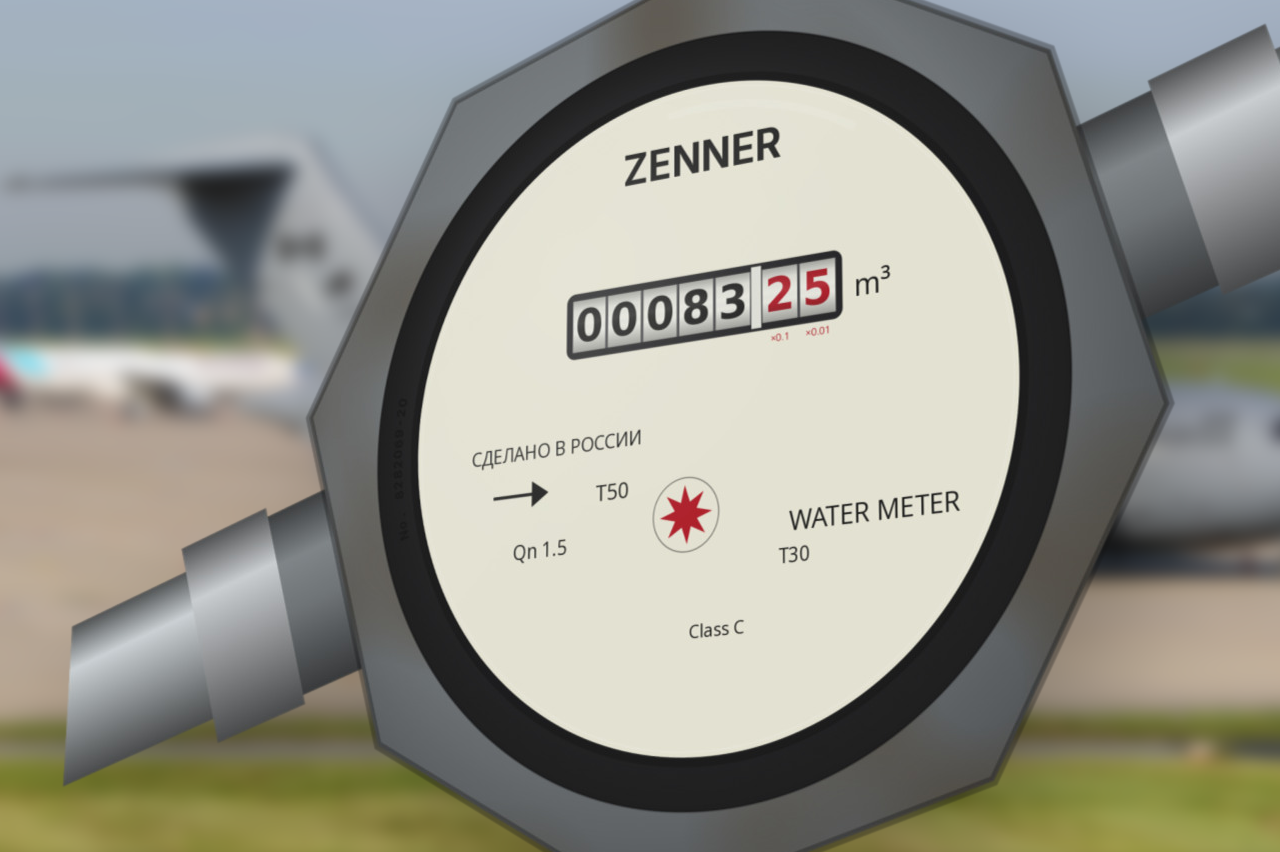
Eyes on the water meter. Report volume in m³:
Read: 83.25 m³
